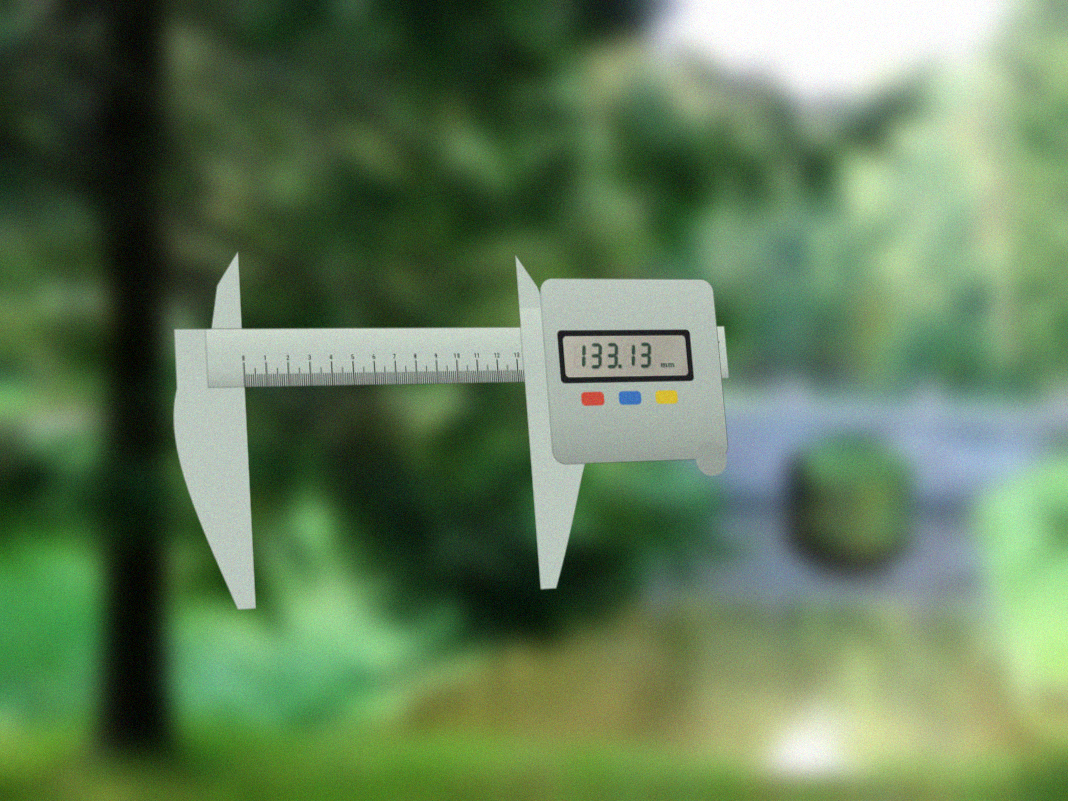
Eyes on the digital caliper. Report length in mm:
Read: 133.13 mm
